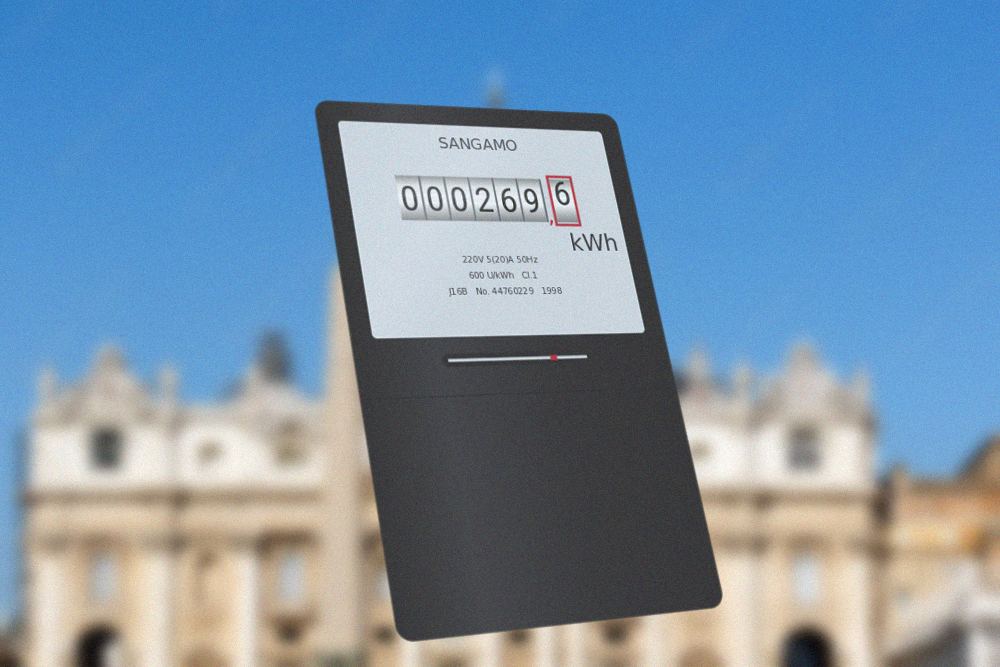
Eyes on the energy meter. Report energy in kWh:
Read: 269.6 kWh
